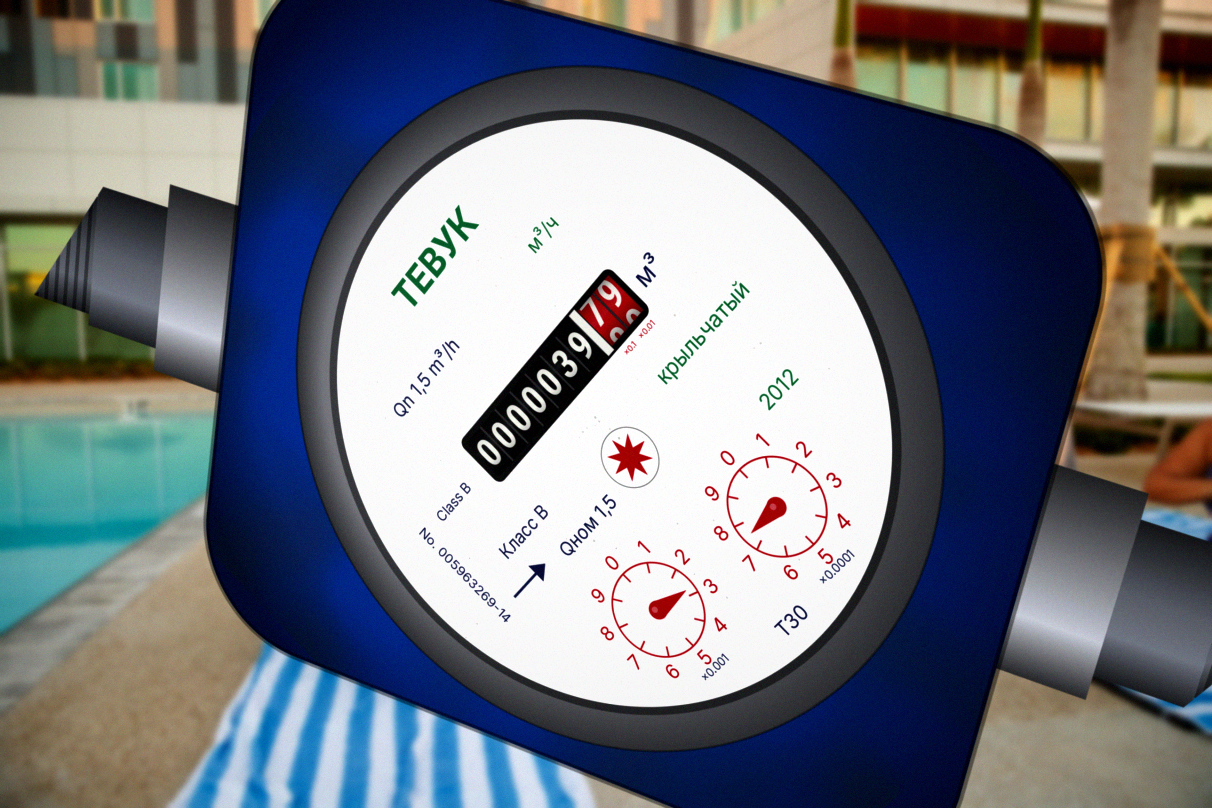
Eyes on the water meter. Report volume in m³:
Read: 39.7927 m³
